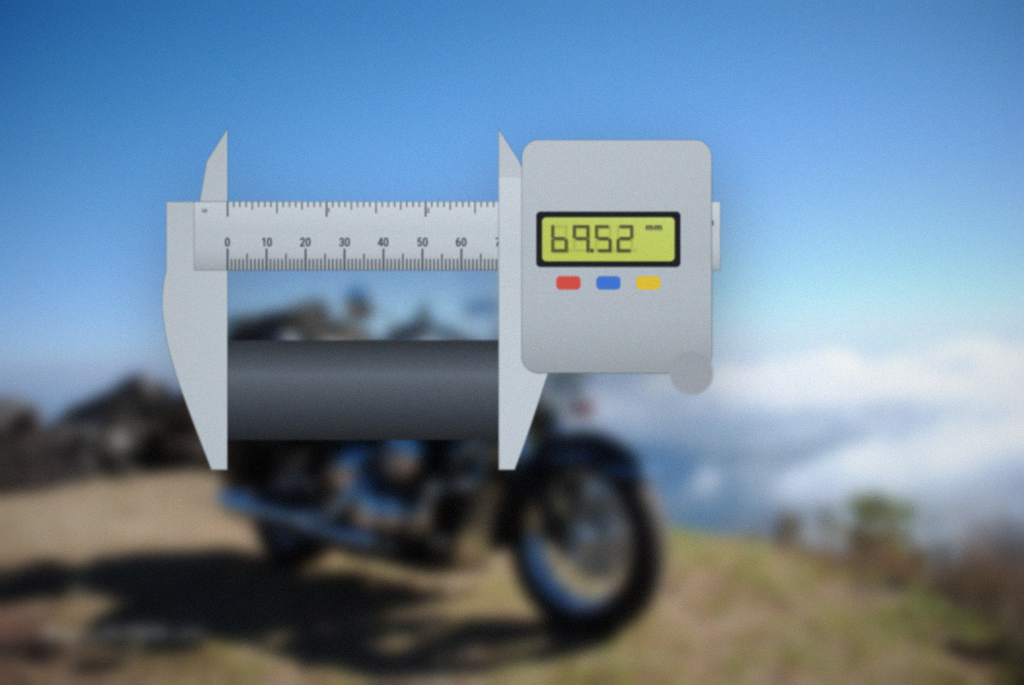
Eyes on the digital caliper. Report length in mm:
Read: 69.52 mm
